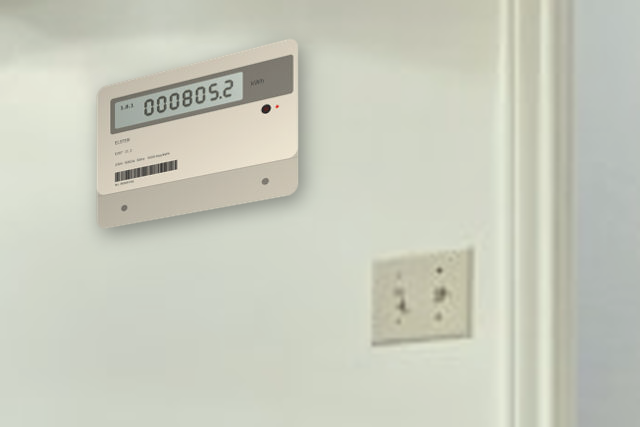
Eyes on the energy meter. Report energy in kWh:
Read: 805.2 kWh
